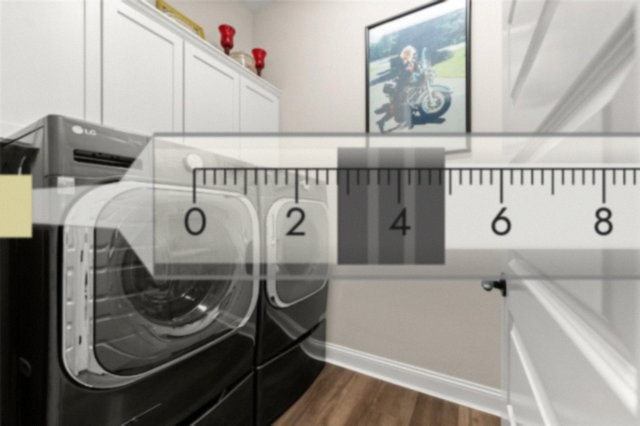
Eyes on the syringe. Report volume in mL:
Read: 2.8 mL
